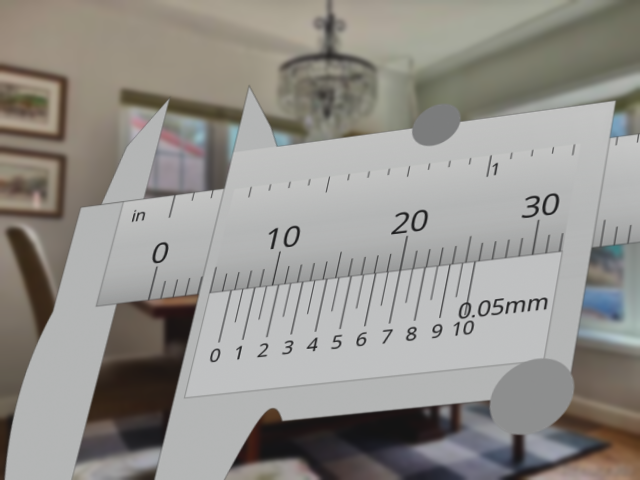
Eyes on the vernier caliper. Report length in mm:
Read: 6.7 mm
